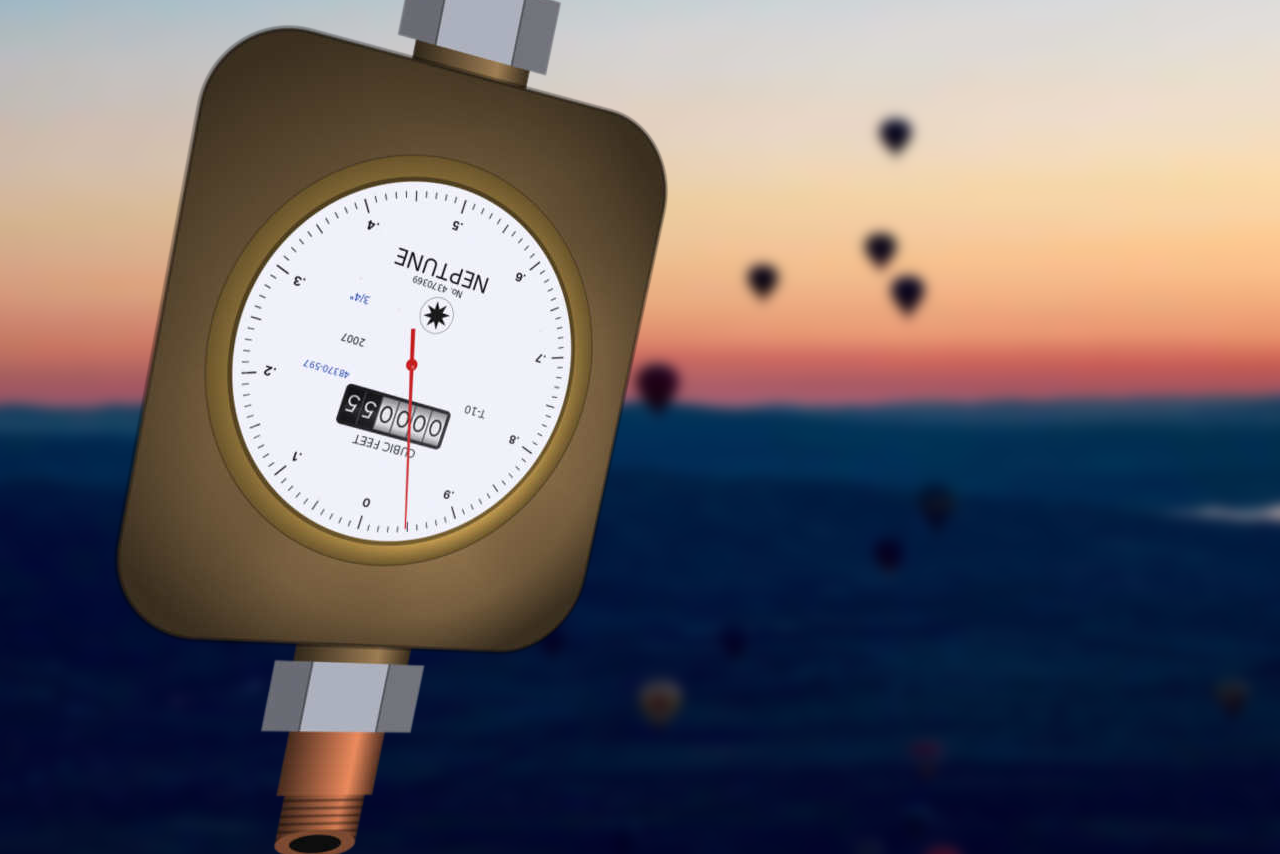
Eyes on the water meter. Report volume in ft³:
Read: 54.95 ft³
